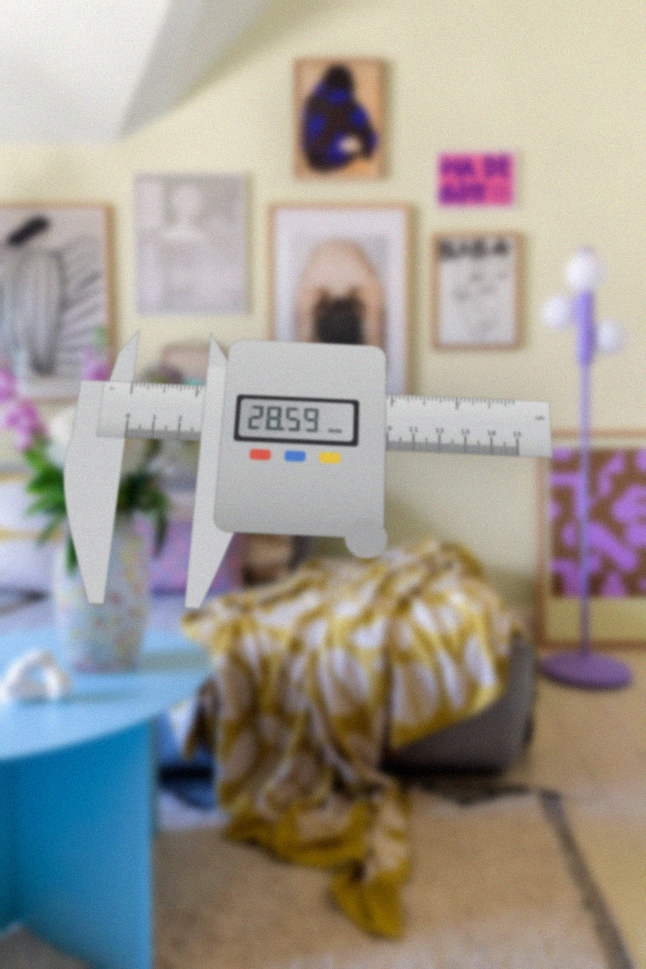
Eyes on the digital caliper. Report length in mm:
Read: 28.59 mm
